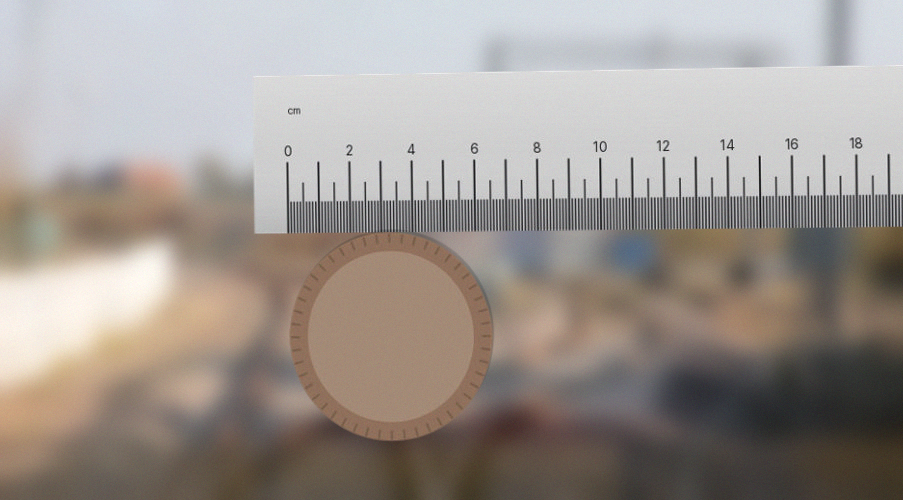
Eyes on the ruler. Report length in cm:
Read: 6.5 cm
